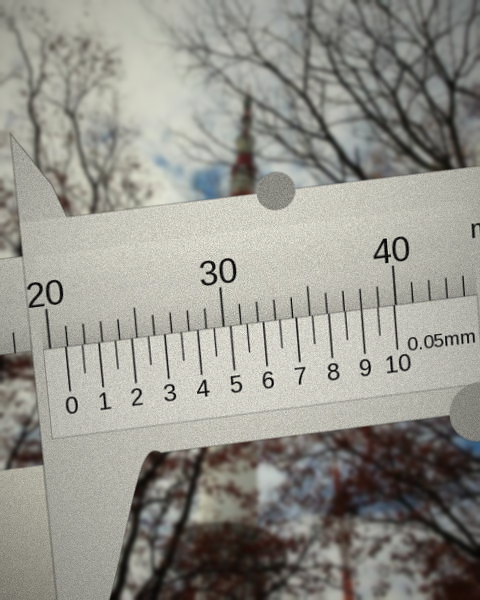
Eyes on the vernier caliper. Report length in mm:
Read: 20.9 mm
